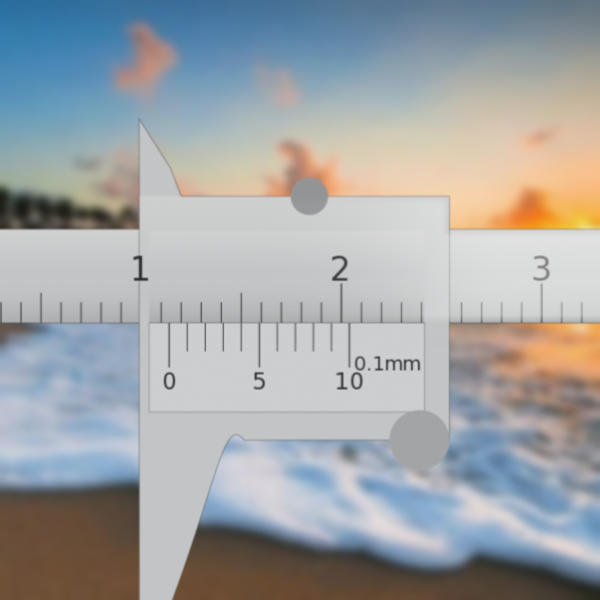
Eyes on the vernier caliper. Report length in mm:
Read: 11.4 mm
